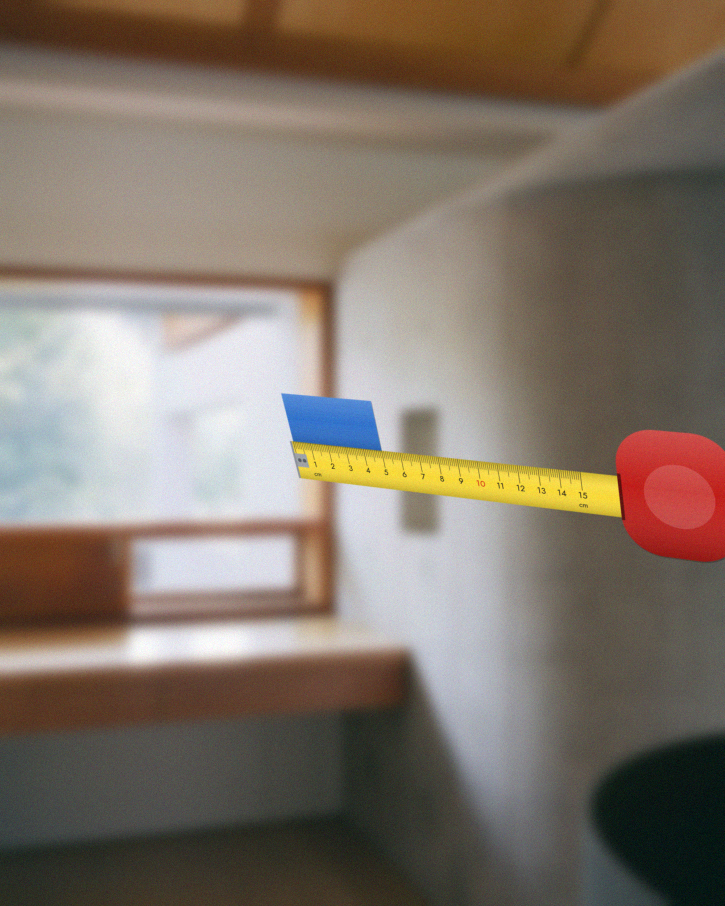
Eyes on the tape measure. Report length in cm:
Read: 5 cm
